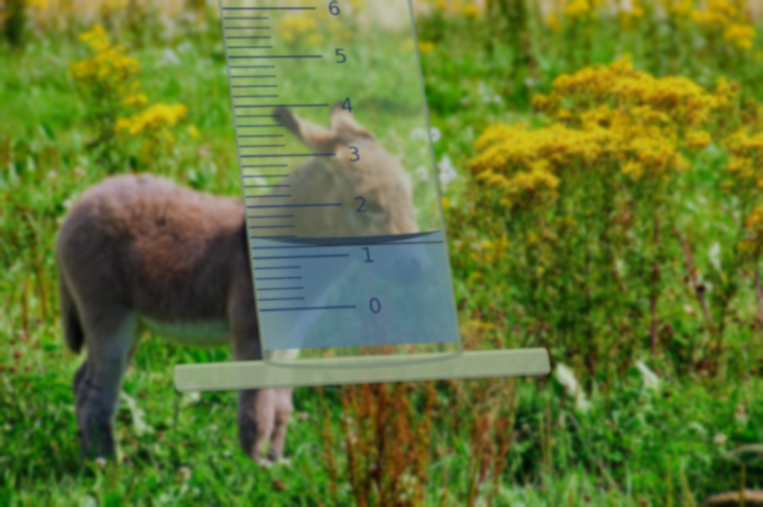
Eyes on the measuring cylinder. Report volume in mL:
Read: 1.2 mL
